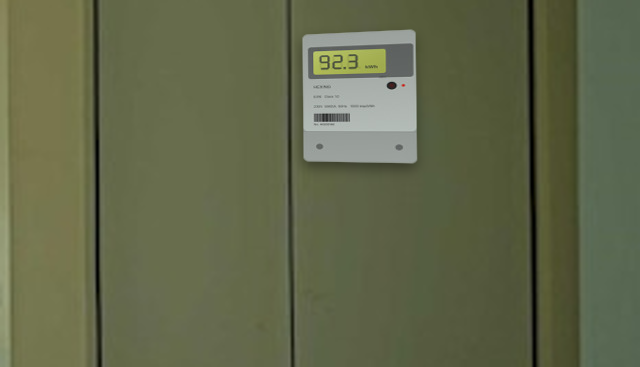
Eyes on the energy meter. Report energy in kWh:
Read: 92.3 kWh
